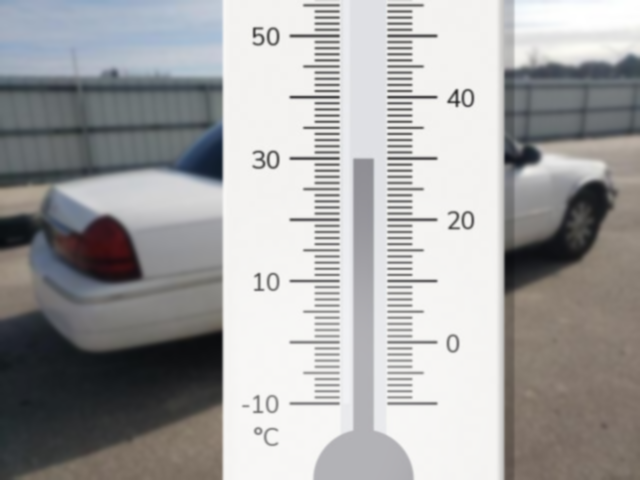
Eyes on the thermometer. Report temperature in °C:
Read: 30 °C
